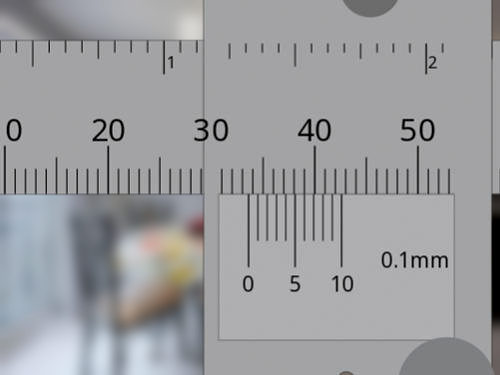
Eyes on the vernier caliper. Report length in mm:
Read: 33.6 mm
